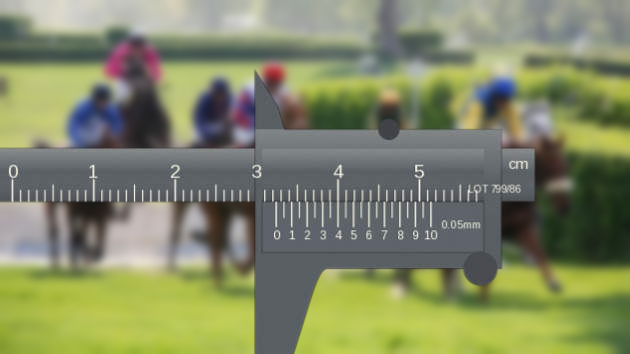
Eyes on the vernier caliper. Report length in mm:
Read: 32.4 mm
